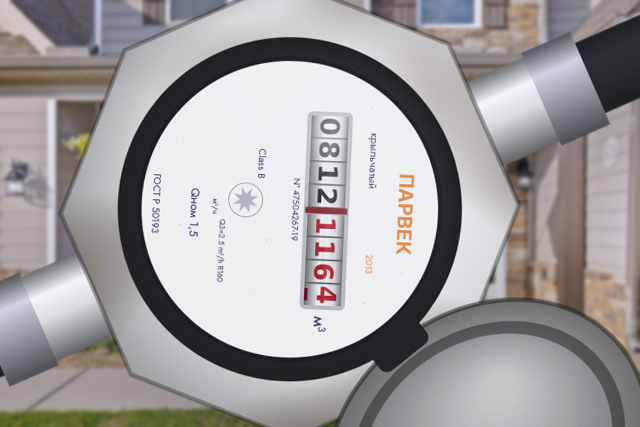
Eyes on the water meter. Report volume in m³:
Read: 812.1164 m³
